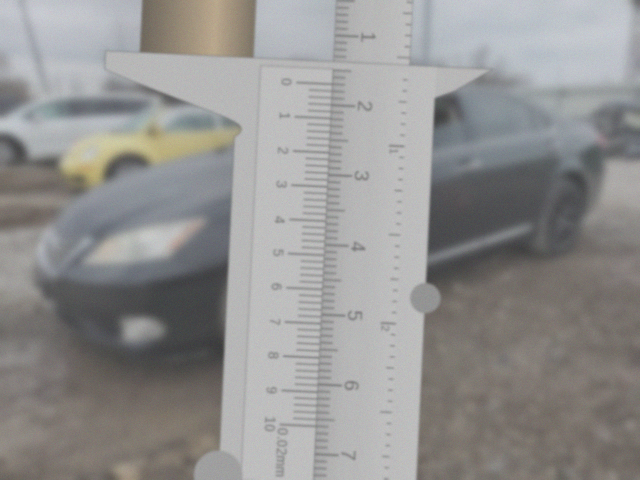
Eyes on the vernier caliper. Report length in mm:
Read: 17.0 mm
